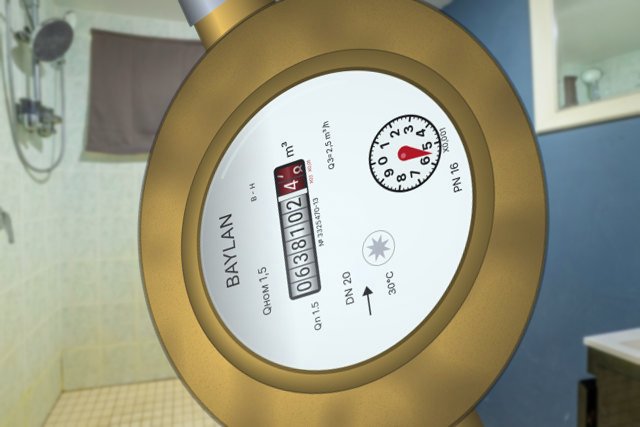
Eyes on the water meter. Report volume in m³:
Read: 638102.475 m³
